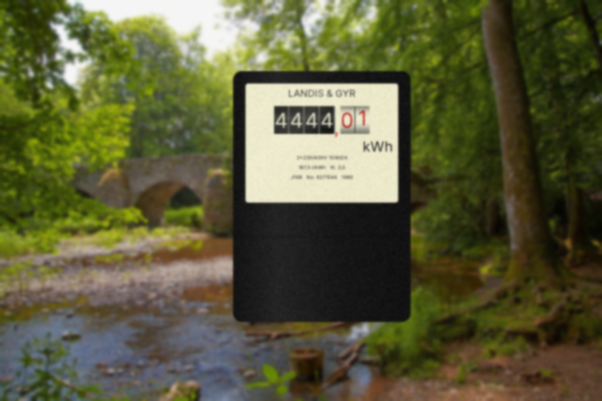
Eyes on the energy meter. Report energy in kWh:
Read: 4444.01 kWh
